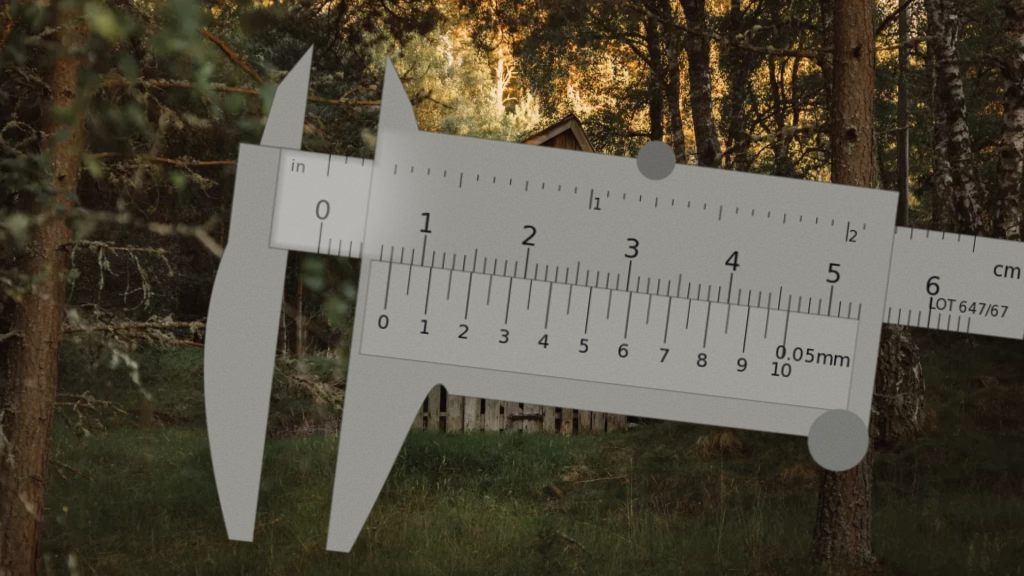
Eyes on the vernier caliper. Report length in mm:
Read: 7.0 mm
